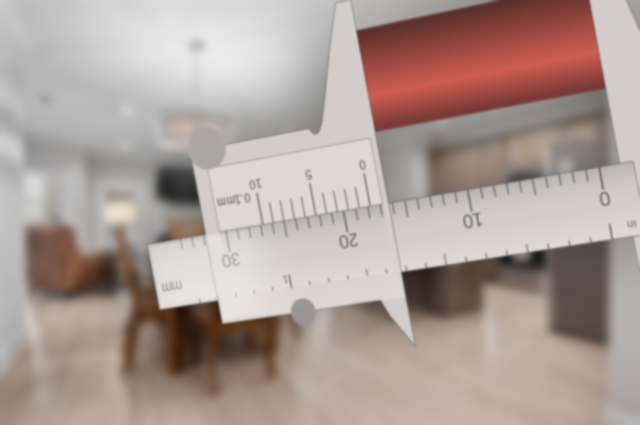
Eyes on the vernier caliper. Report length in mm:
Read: 17.8 mm
